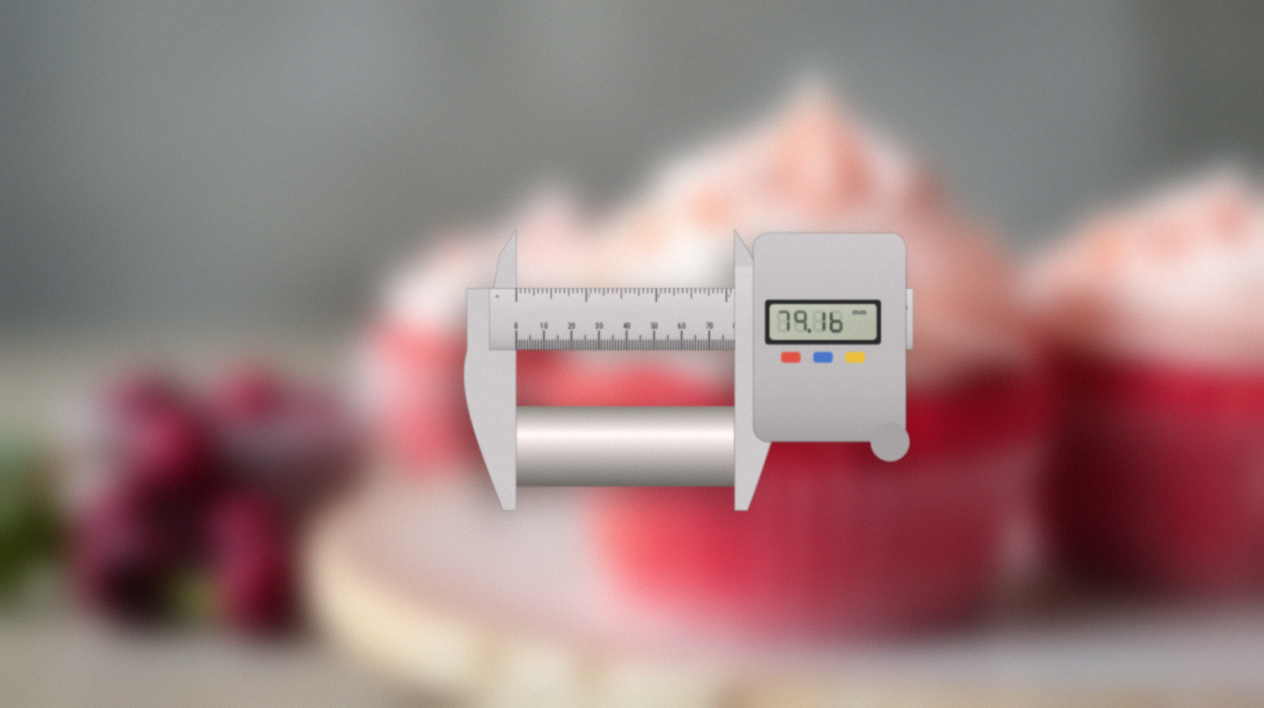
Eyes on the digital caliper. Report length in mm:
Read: 79.16 mm
